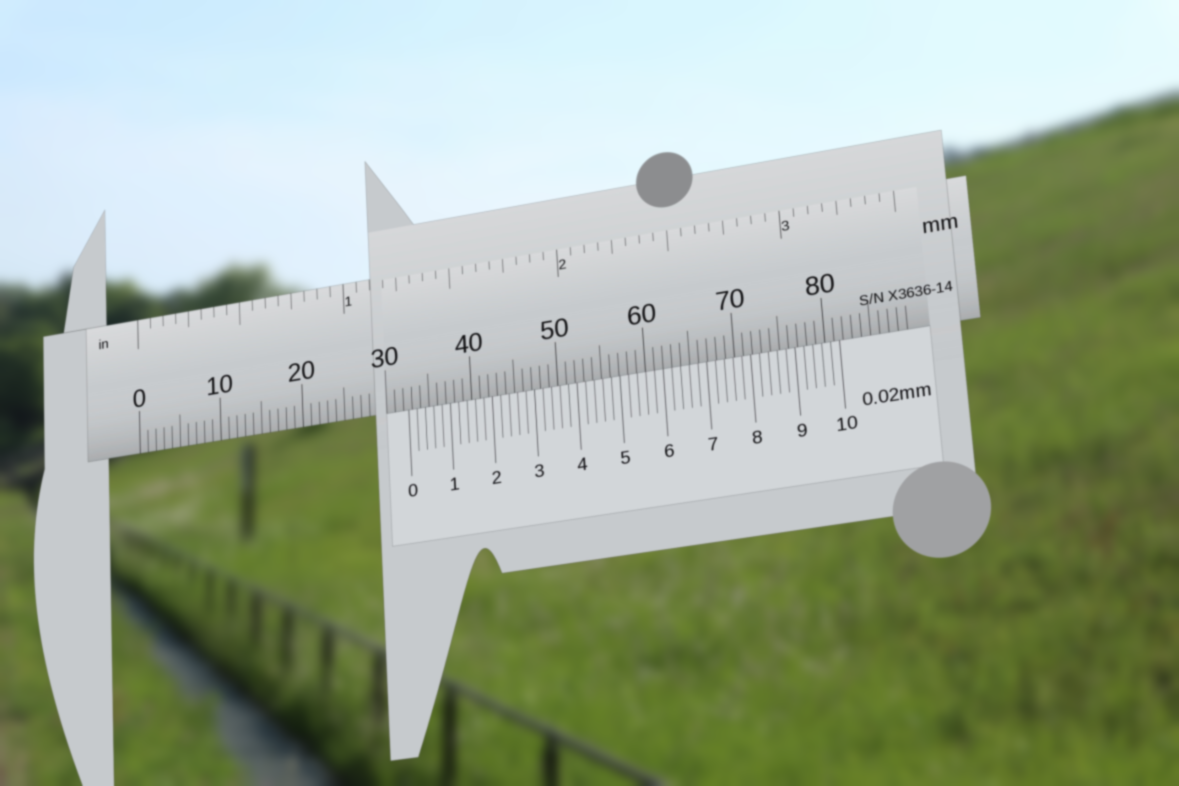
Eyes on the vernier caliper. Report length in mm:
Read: 32.6 mm
